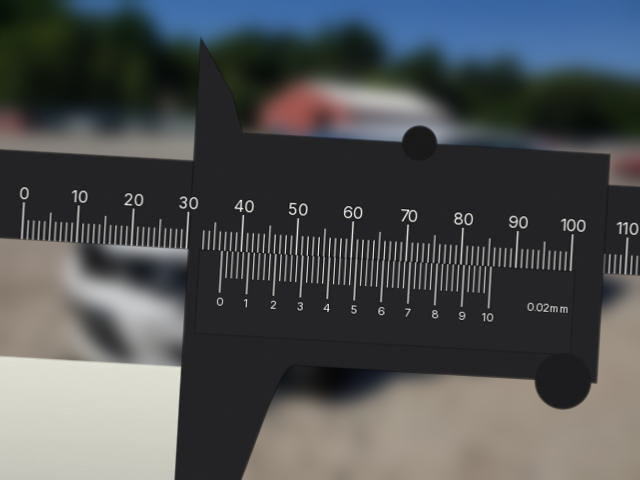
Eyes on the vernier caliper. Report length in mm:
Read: 36.5 mm
